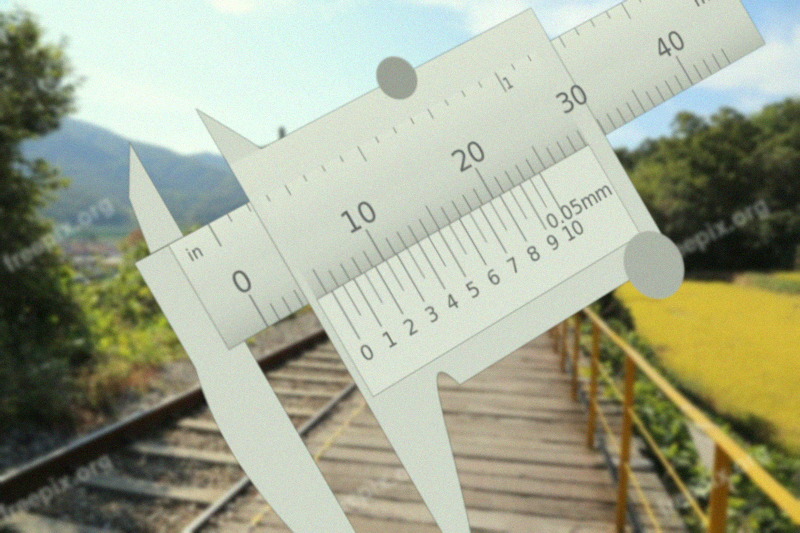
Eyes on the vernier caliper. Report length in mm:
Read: 5.4 mm
